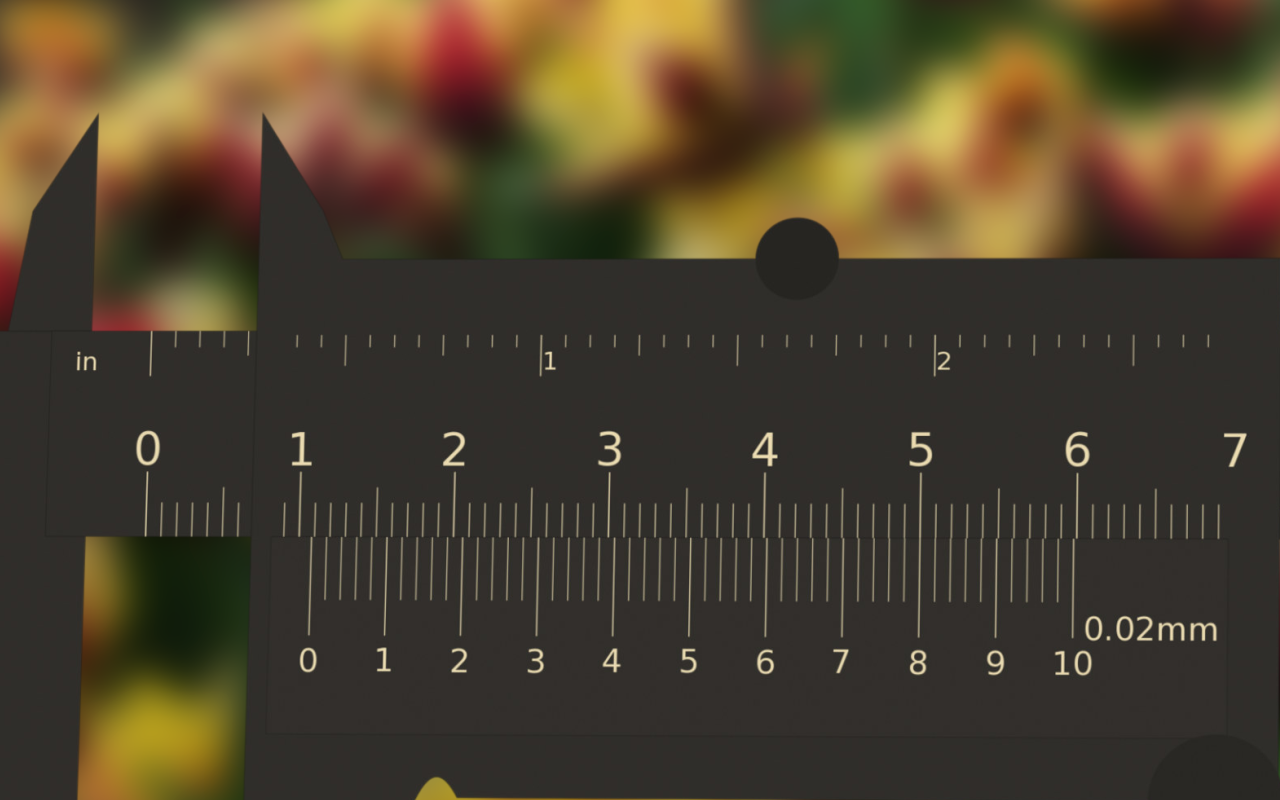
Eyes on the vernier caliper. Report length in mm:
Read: 10.8 mm
